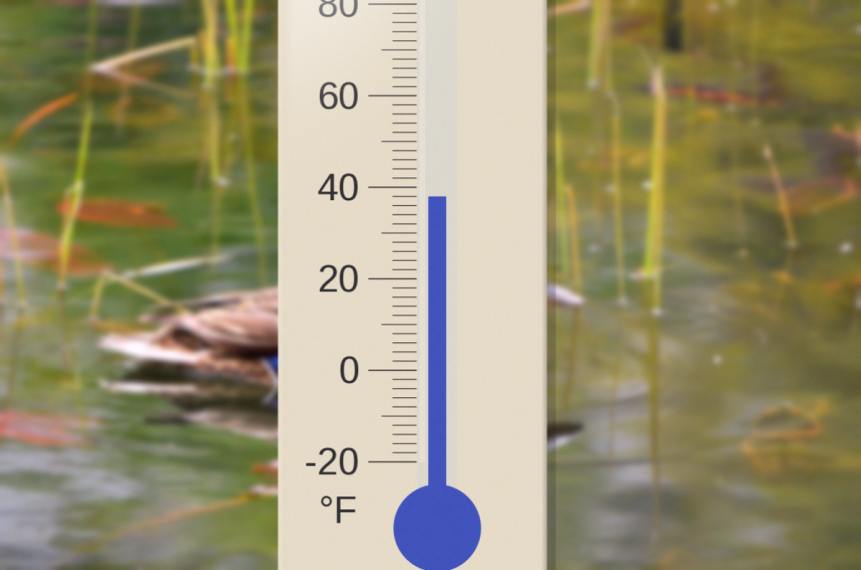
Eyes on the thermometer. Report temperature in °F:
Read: 38 °F
